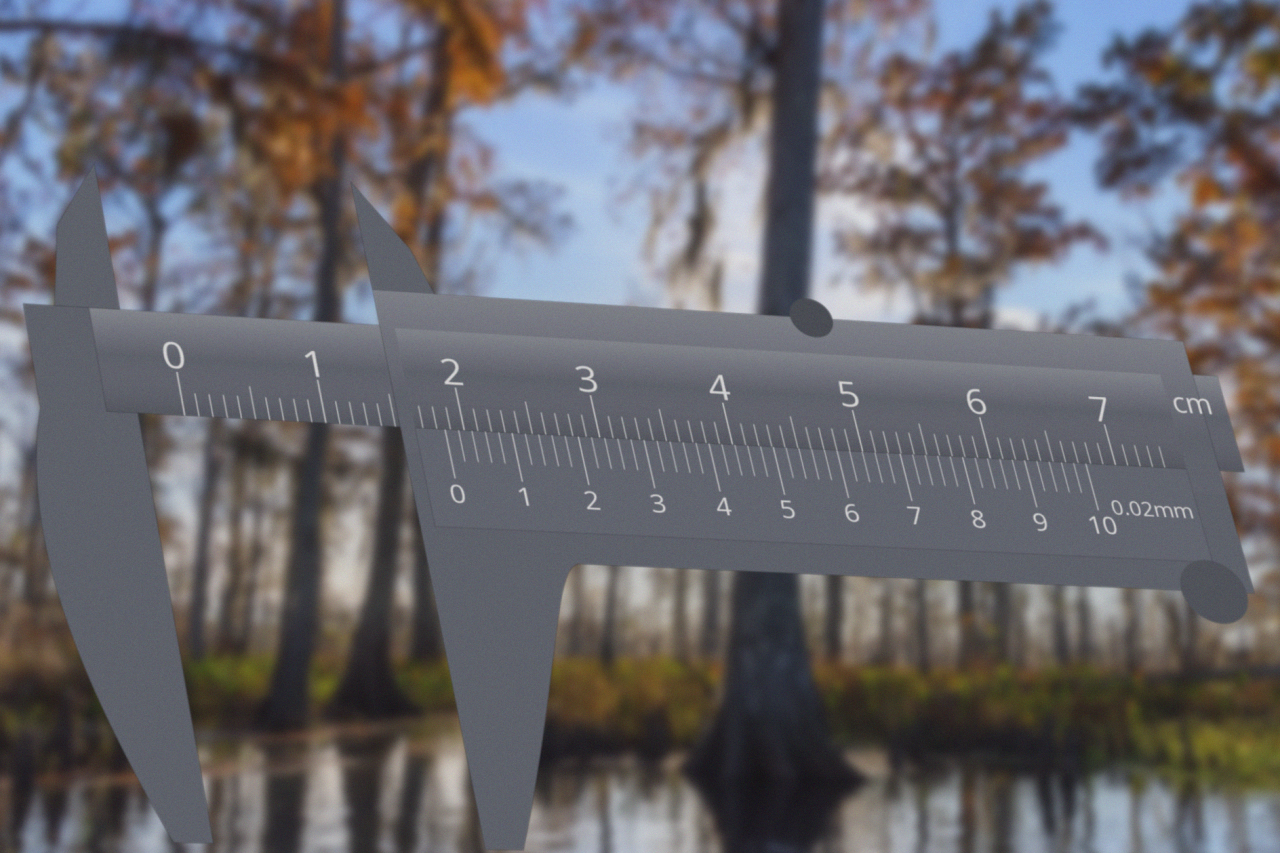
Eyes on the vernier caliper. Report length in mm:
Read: 18.6 mm
